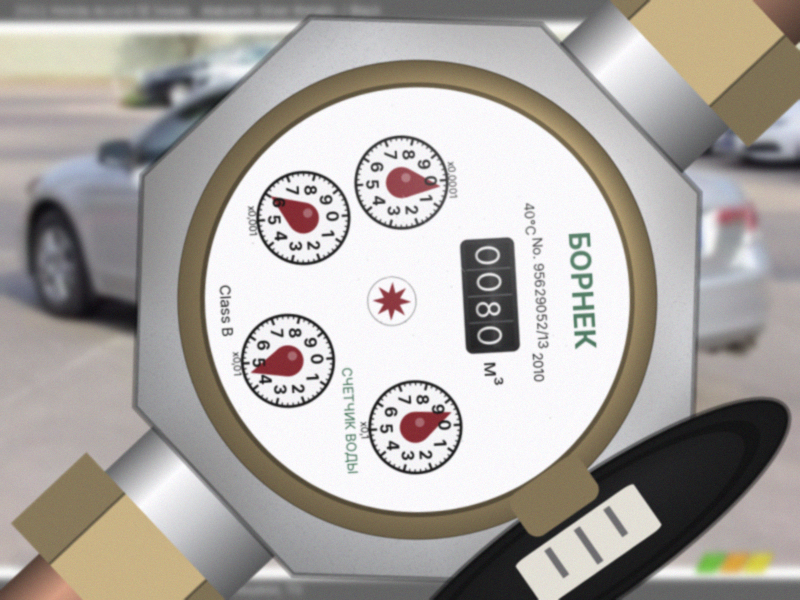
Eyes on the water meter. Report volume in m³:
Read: 79.9460 m³
